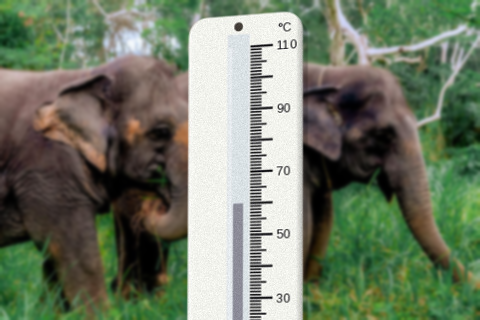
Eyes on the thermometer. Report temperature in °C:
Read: 60 °C
